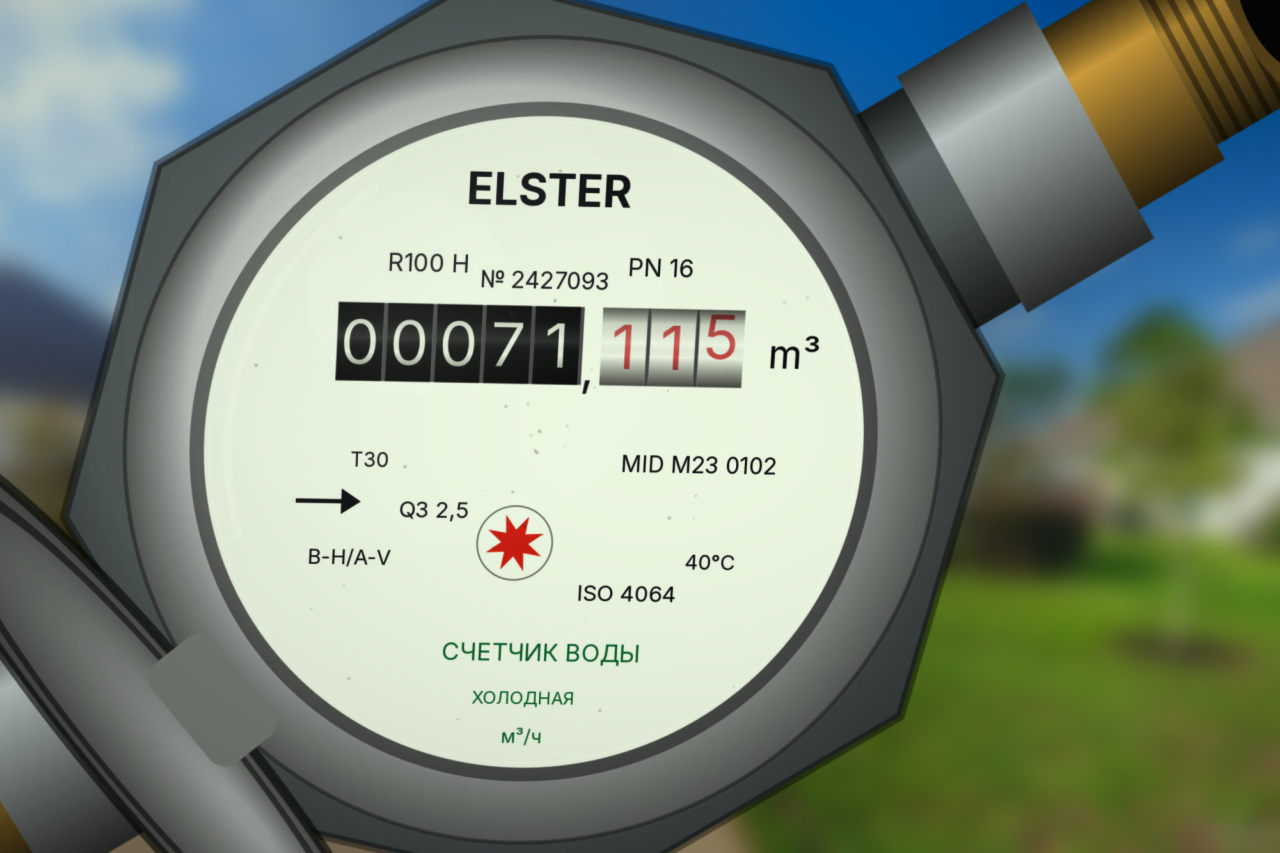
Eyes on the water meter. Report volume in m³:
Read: 71.115 m³
